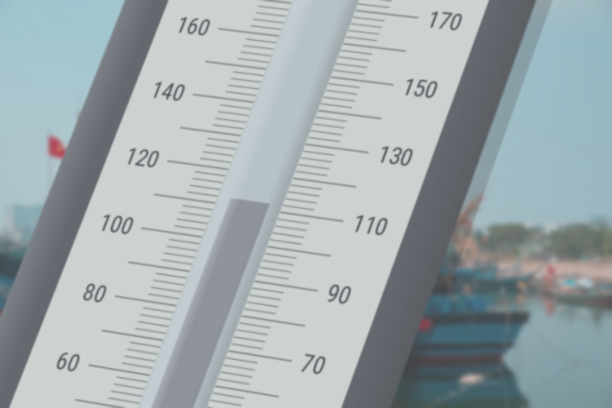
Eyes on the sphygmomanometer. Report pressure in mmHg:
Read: 112 mmHg
